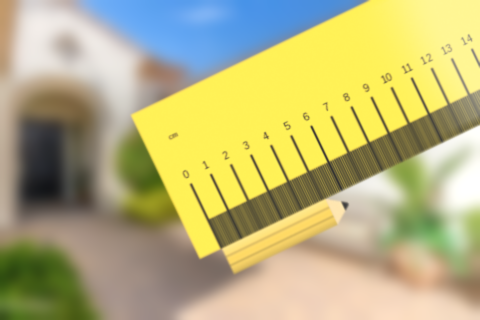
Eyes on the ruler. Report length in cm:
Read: 6 cm
